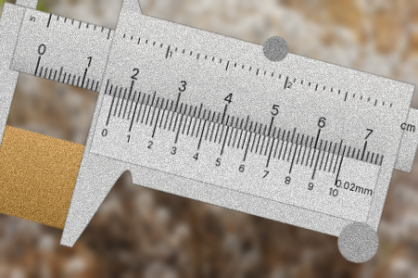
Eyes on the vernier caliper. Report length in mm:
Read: 17.0 mm
